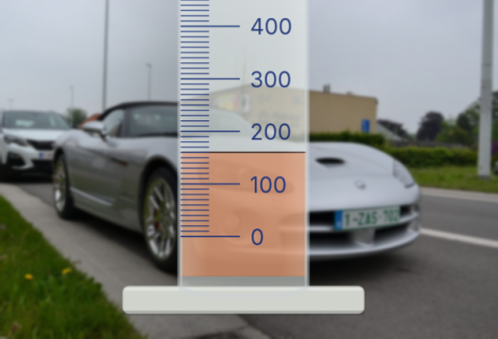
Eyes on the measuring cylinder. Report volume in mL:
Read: 160 mL
